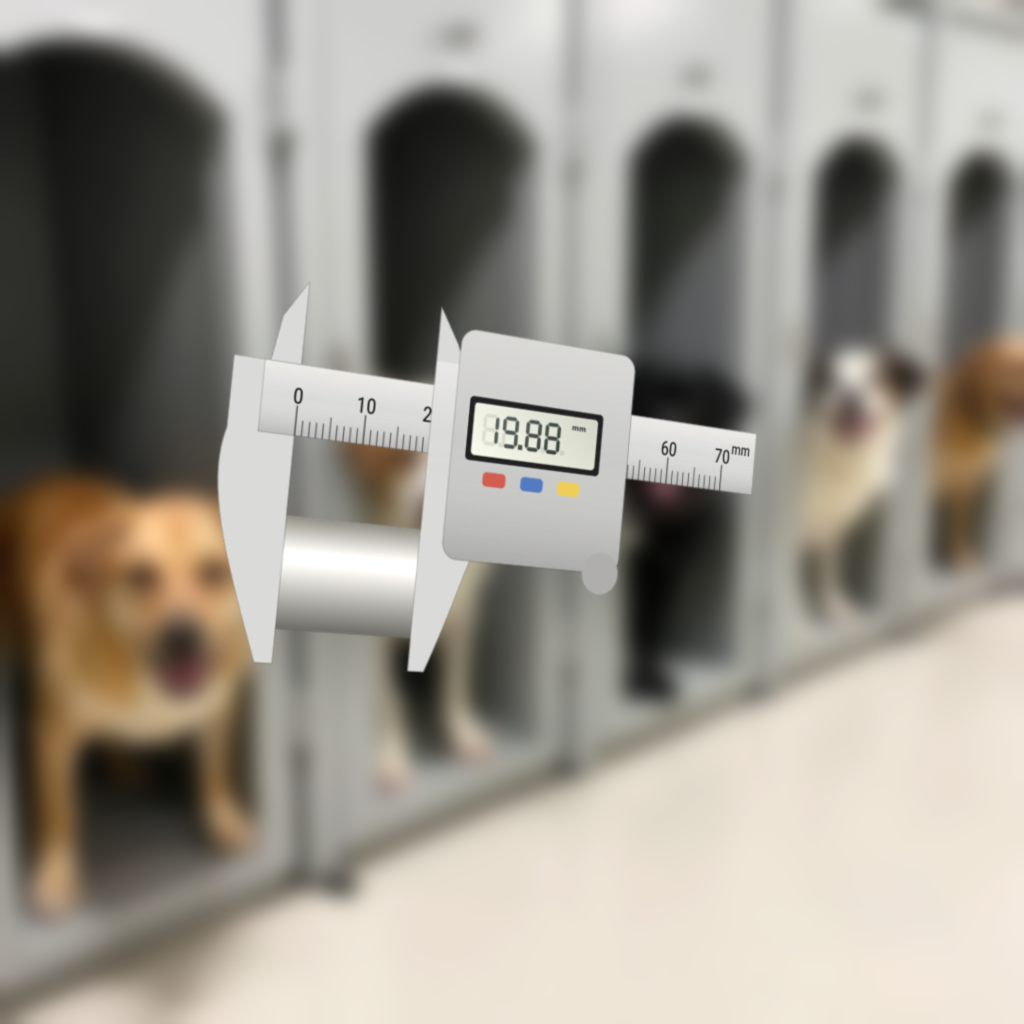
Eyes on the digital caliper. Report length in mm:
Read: 19.88 mm
